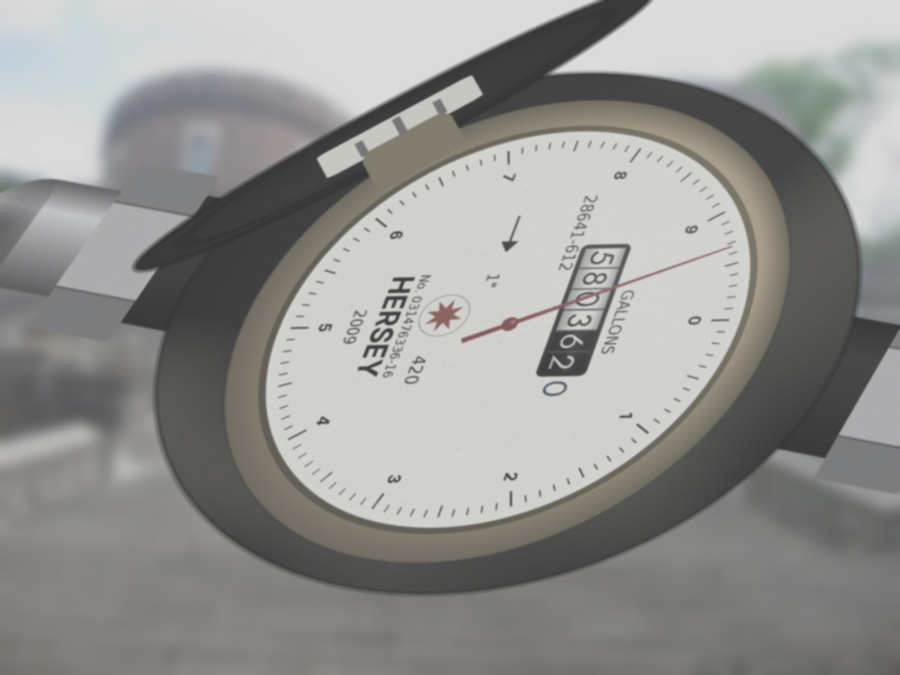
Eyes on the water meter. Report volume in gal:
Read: 5803619.3 gal
